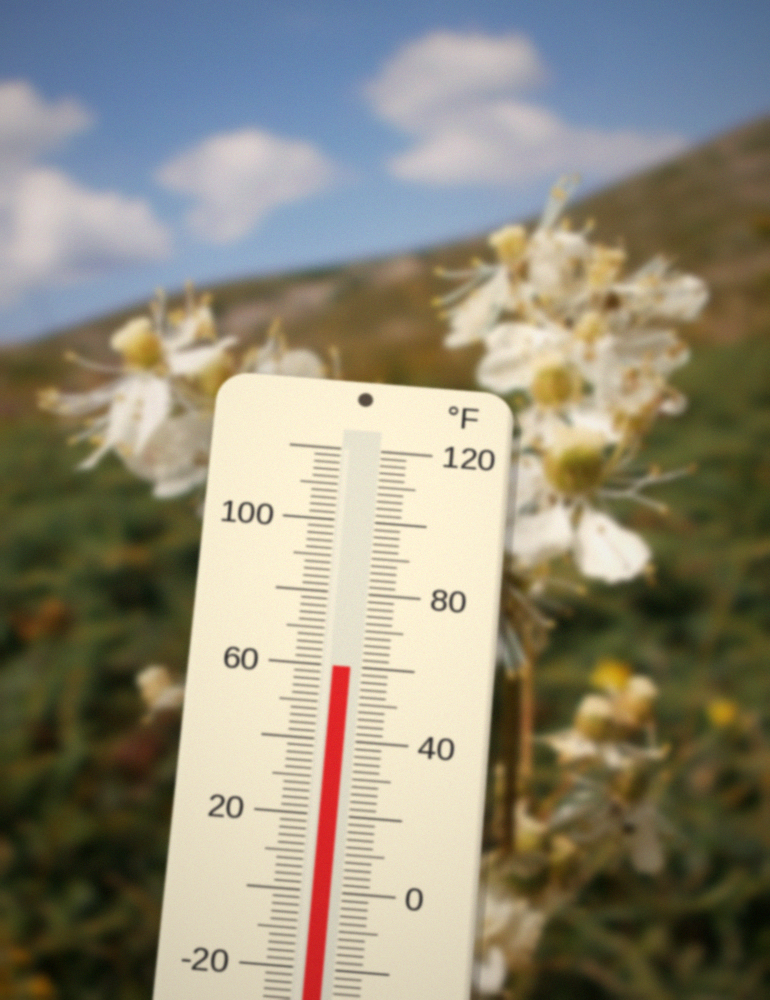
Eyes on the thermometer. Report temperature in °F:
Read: 60 °F
